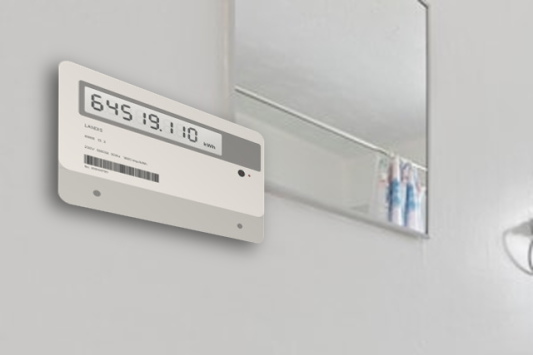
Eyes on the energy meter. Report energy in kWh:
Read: 64519.110 kWh
